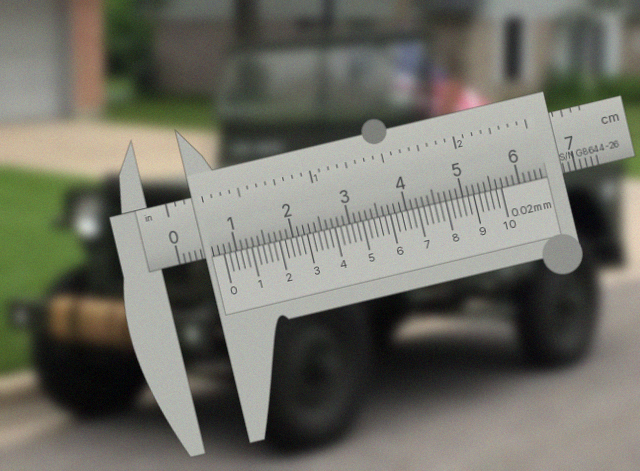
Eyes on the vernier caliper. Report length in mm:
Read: 7.8 mm
